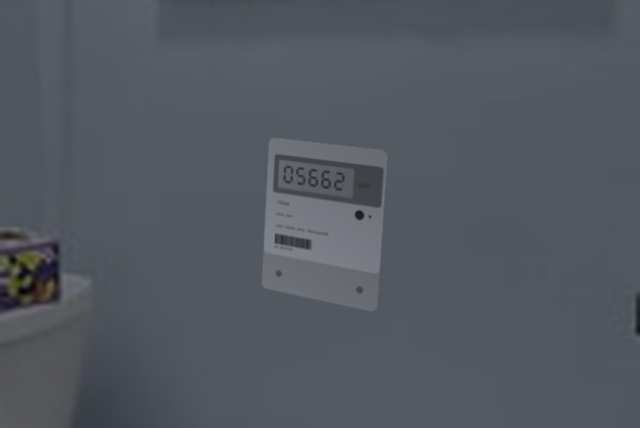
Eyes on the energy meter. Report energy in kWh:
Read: 5662 kWh
